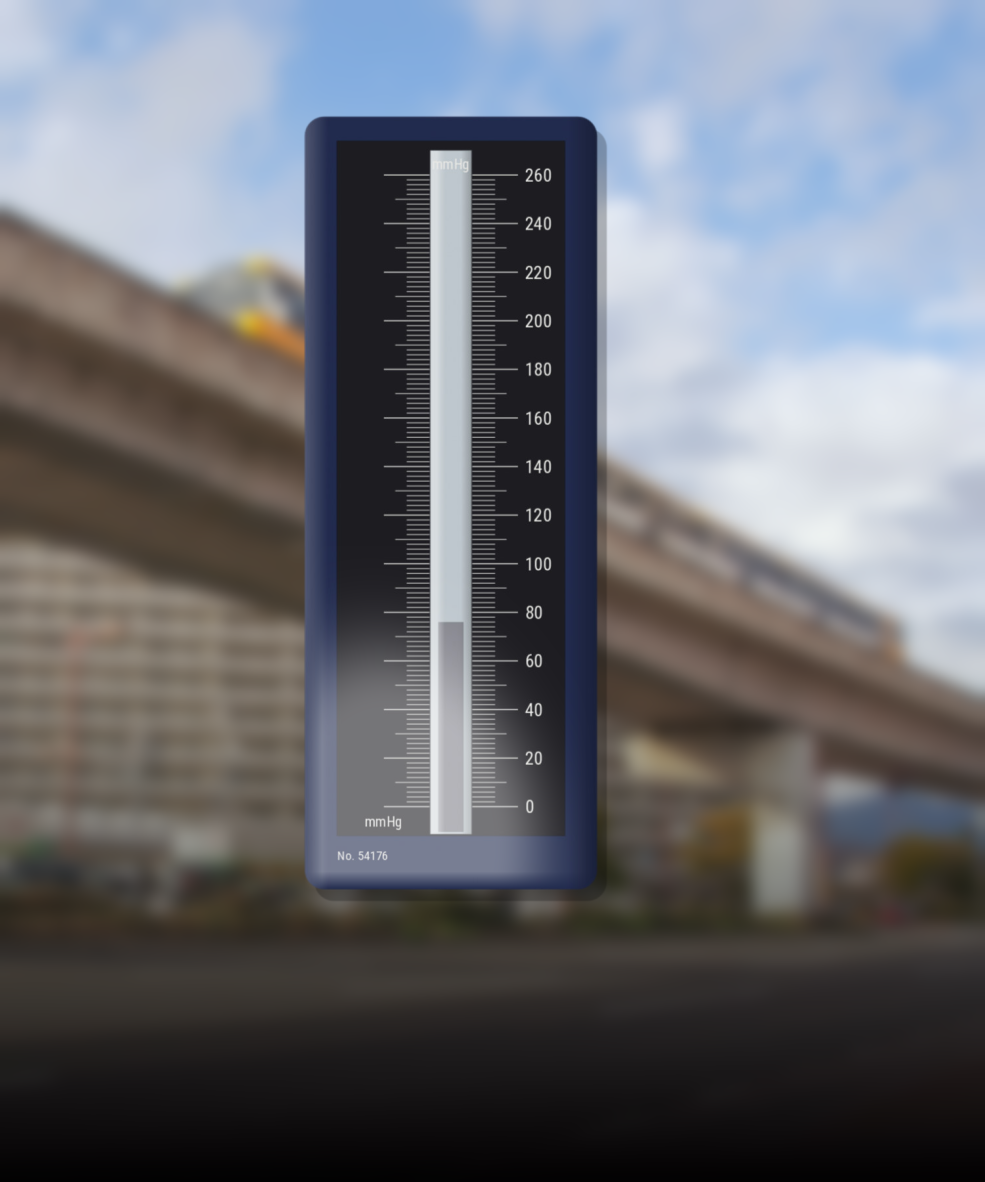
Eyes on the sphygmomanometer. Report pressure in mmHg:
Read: 76 mmHg
